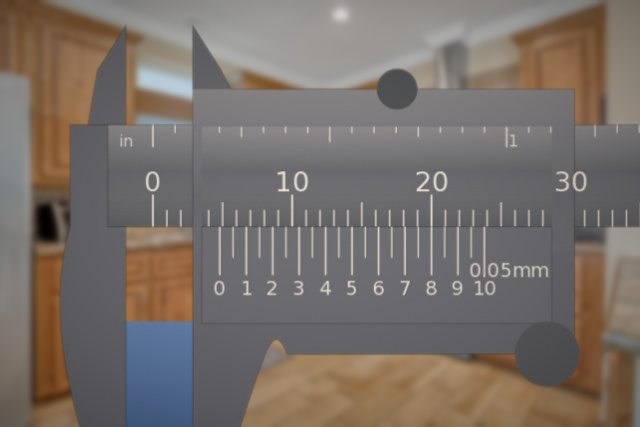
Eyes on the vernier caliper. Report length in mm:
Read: 4.8 mm
